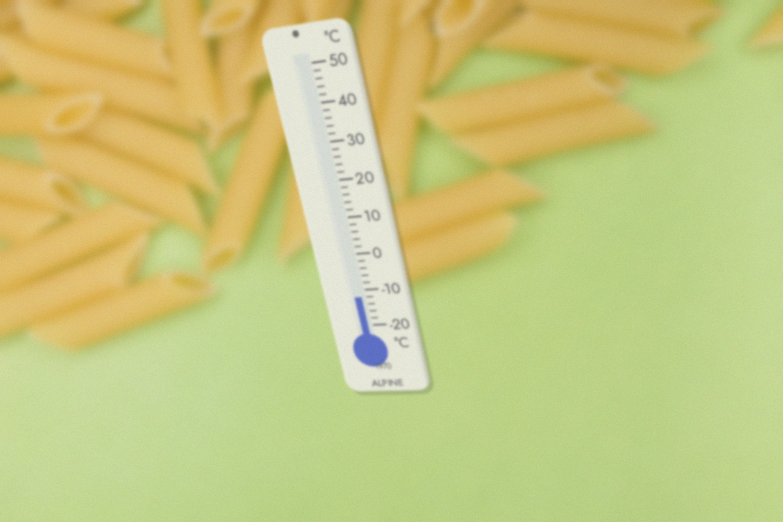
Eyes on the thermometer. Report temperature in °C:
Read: -12 °C
